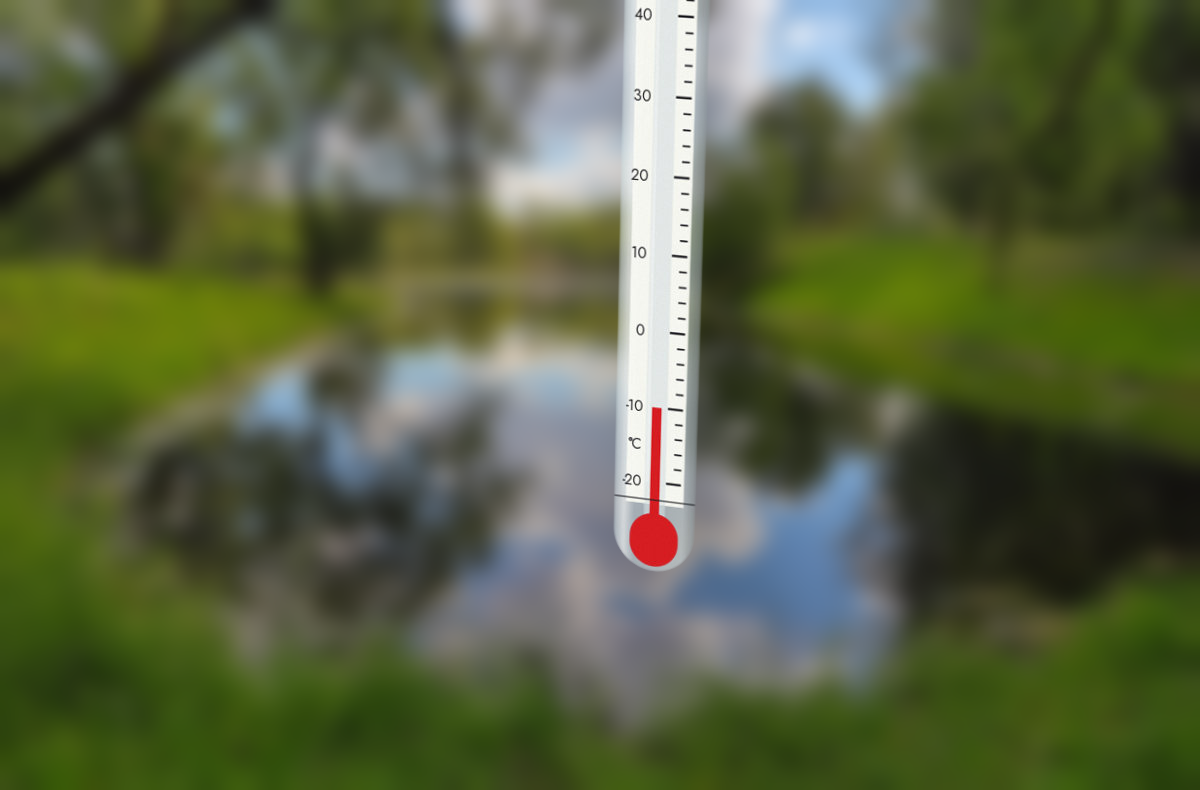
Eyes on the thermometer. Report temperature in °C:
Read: -10 °C
